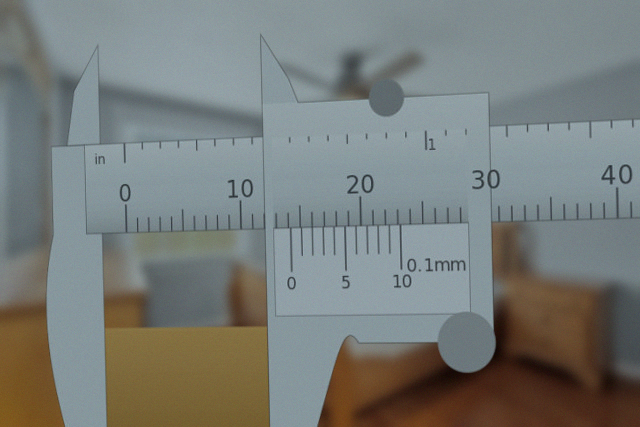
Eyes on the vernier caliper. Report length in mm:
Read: 14.2 mm
